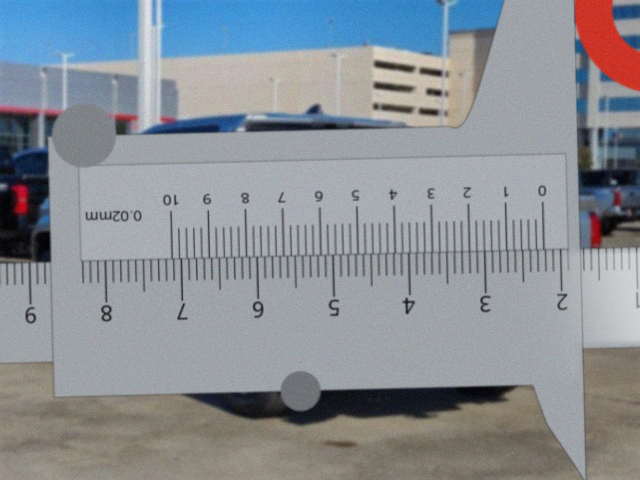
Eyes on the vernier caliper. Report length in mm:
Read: 22.2 mm
